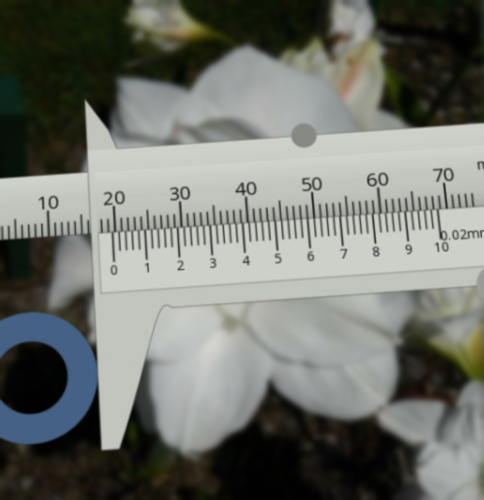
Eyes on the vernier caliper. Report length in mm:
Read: 19.6 mm
